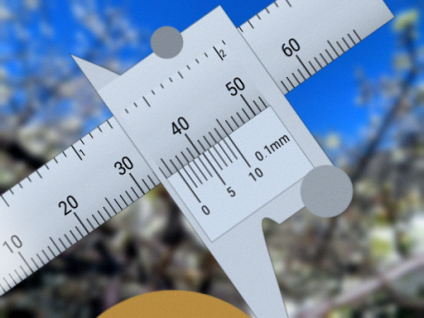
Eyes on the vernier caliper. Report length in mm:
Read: 36.0 mm
